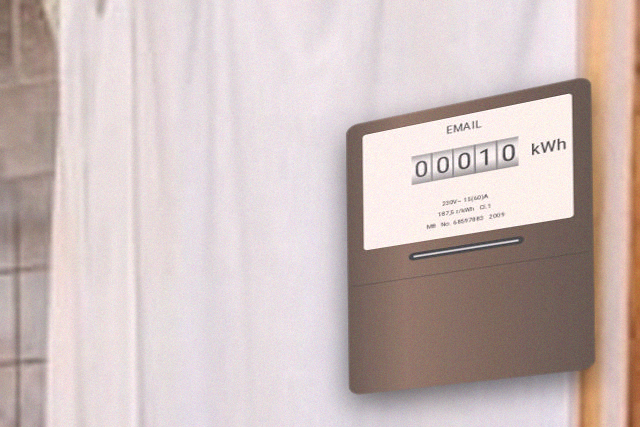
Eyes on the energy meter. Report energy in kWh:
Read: 10 kWh
